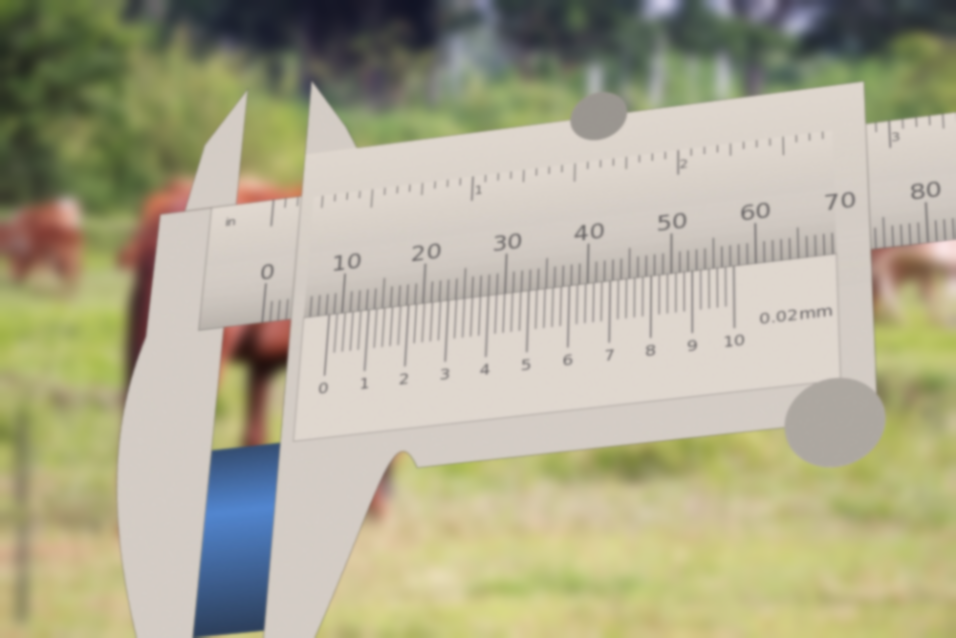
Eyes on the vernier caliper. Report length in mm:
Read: 8.4 mm
